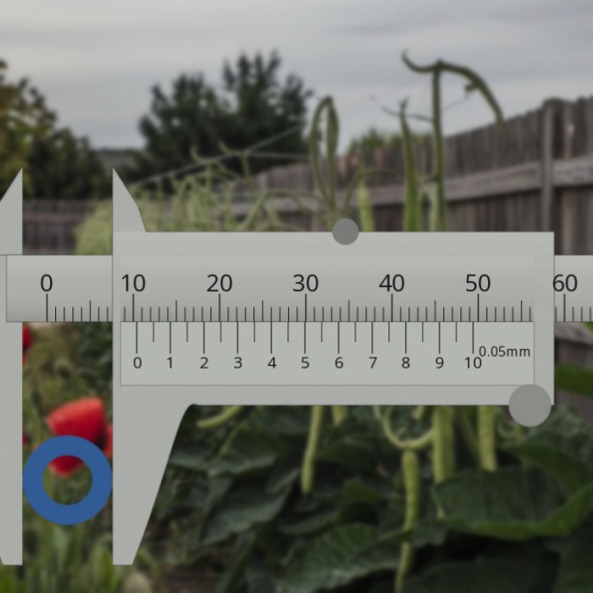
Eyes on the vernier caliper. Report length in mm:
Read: 10.4 mm
